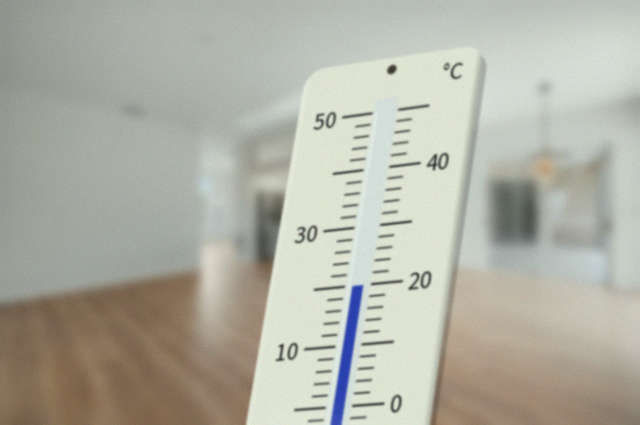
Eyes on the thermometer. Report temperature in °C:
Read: 20 °C
